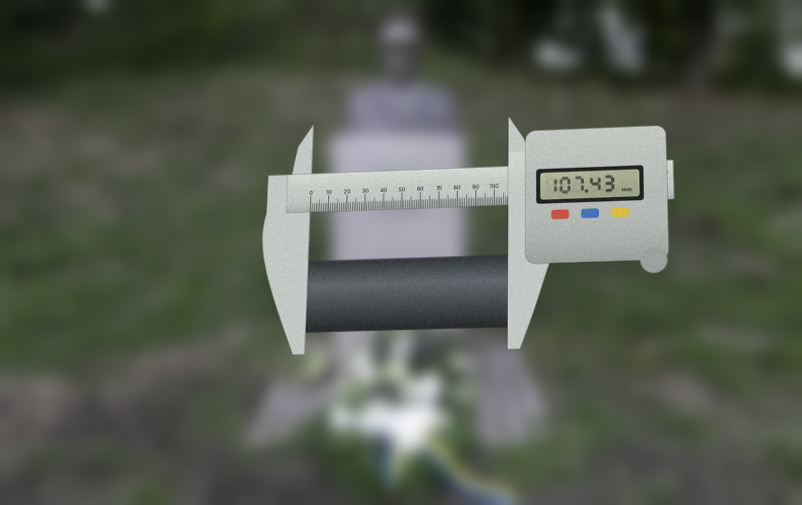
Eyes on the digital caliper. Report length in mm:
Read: 107.43 mm
